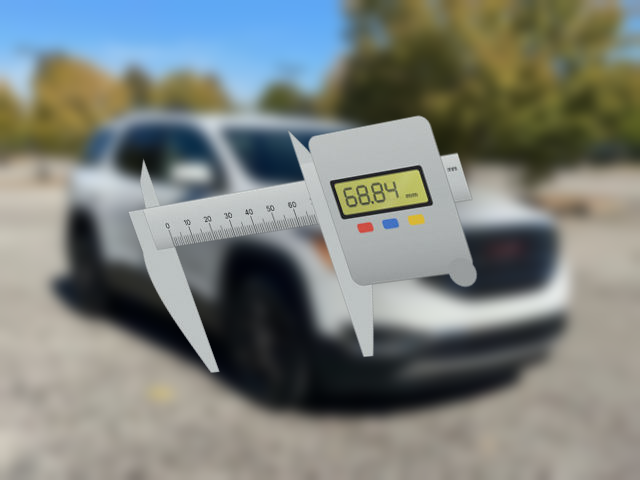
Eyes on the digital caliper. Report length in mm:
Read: 68.84 mm
